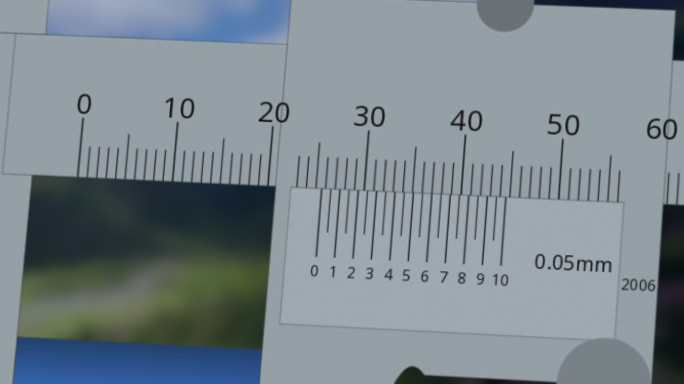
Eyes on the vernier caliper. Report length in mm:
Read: 25.6 mm
